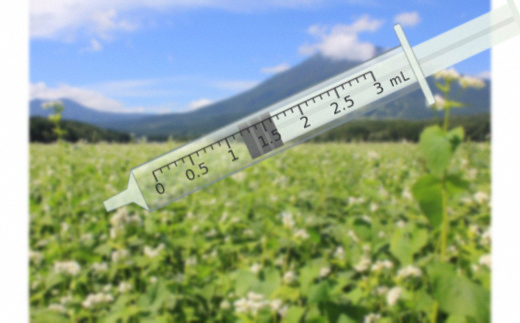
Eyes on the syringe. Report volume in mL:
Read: 1.2 mL
